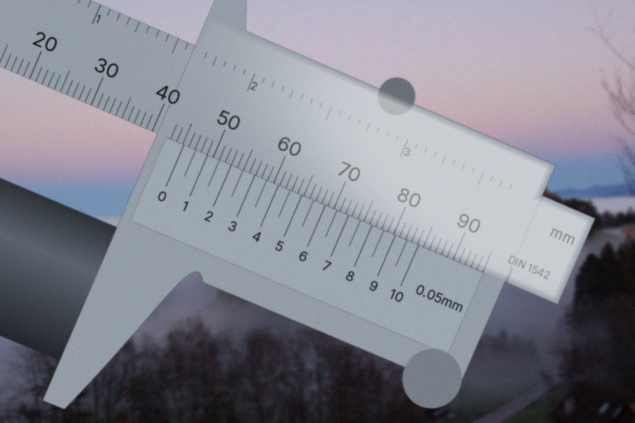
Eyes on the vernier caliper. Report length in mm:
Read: 45.2 mm
